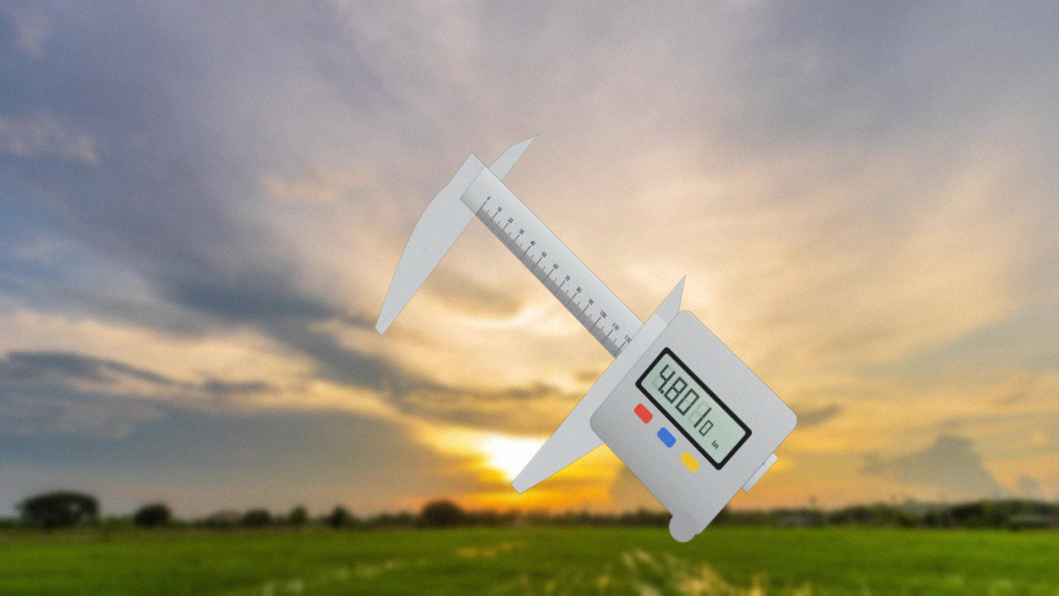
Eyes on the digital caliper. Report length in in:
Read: 4.8010 in
